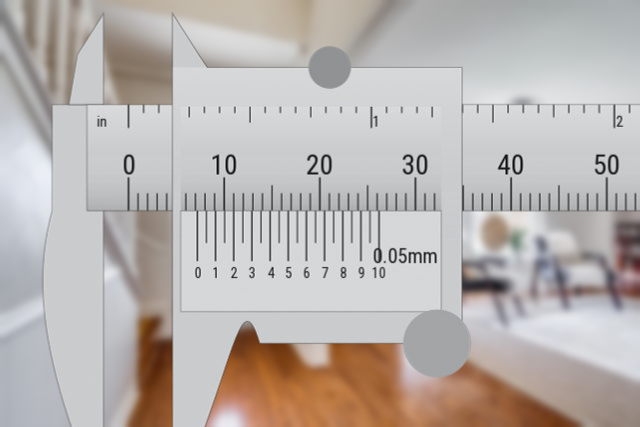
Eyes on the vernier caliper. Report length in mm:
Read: 7.2 mm
